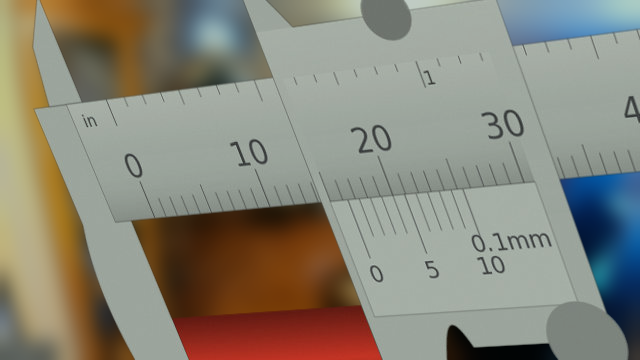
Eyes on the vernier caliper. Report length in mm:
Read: 16.4 mm
